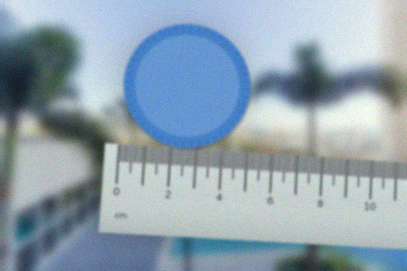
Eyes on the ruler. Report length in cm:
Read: 5 cm
